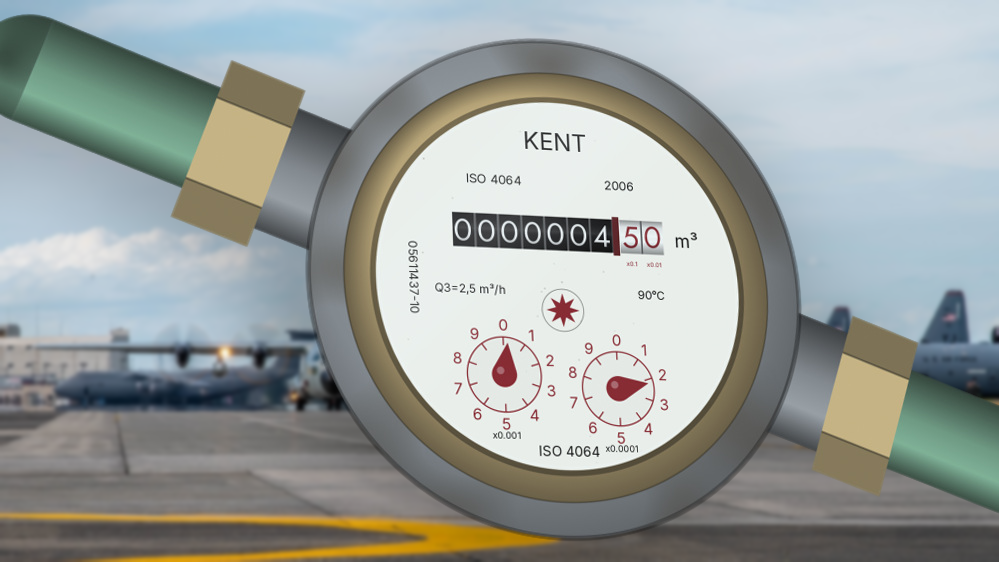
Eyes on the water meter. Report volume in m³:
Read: 4.5002 m³
